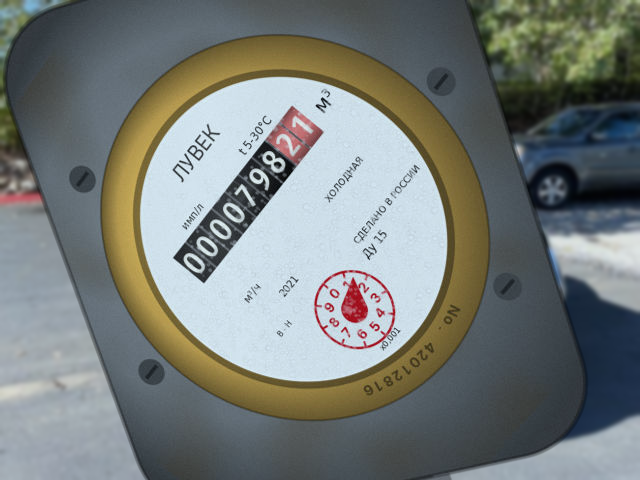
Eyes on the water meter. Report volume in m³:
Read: 798.211 m³
